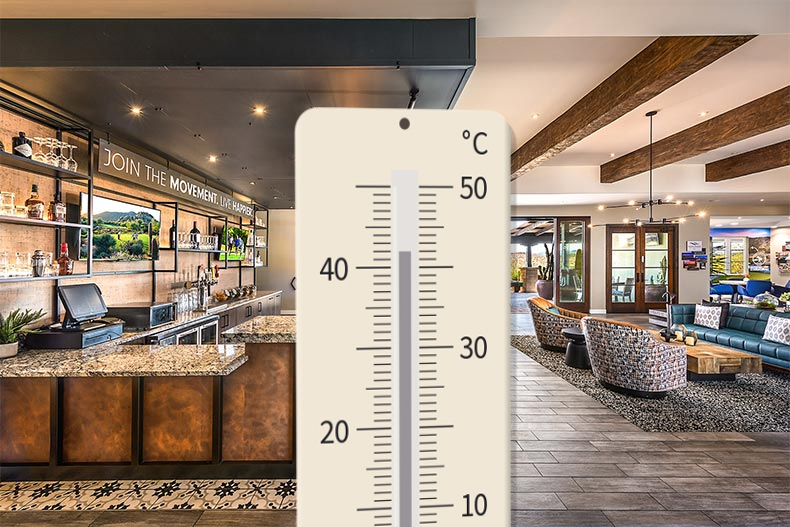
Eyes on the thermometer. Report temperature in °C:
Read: 42 °C
